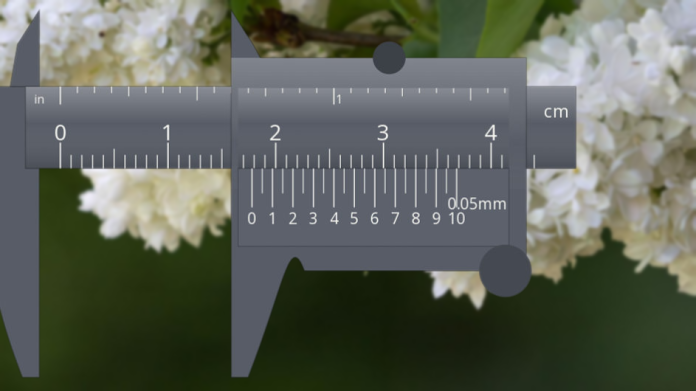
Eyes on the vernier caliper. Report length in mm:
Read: 17.8 mm
